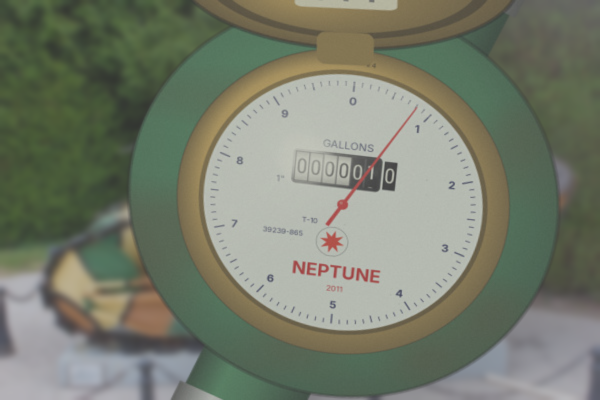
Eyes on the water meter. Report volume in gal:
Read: 10.8 gal
